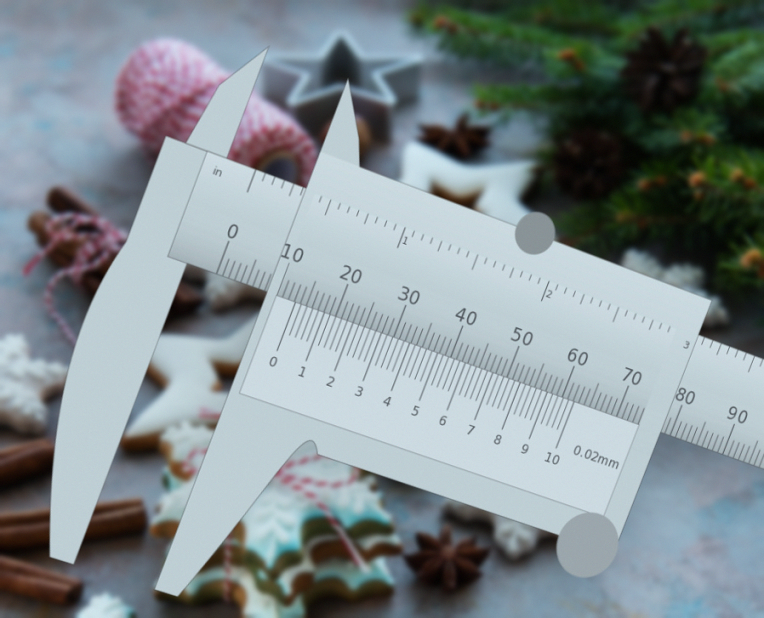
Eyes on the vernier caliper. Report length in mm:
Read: 13.2 mm
